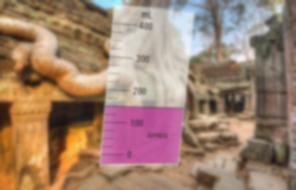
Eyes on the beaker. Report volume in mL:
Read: 150 mL
